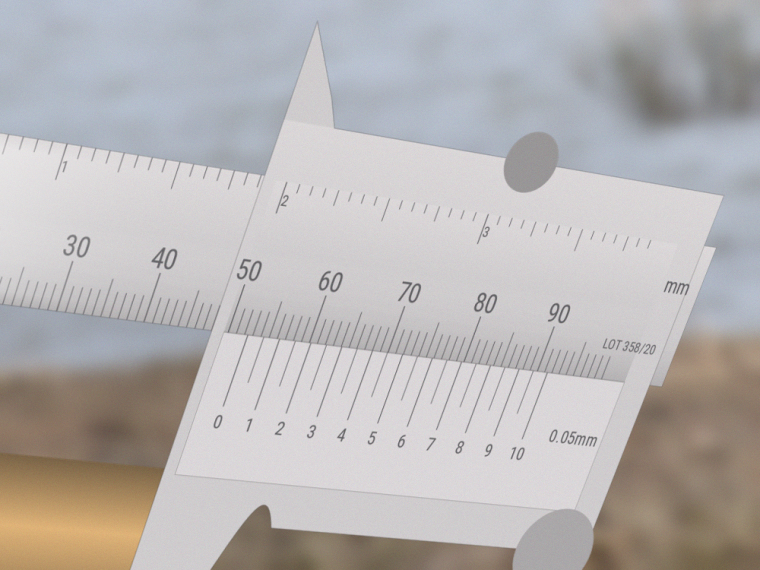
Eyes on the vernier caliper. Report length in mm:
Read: 52.4 mm
